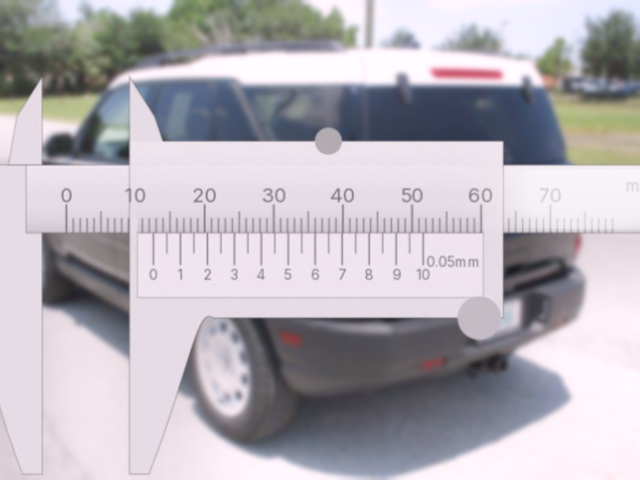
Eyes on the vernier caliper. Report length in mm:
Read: 12.6 mm
